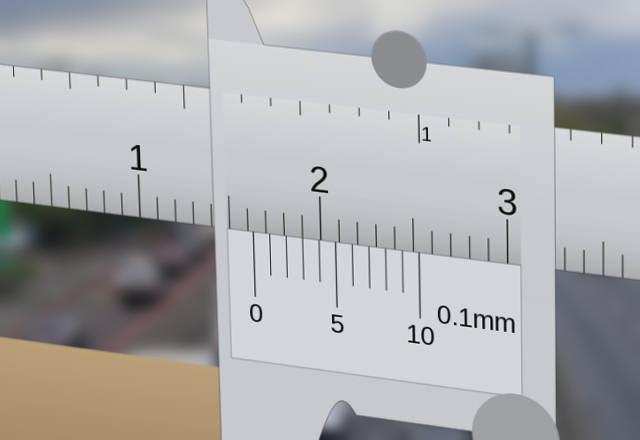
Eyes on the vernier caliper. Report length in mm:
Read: 16.3 mm
